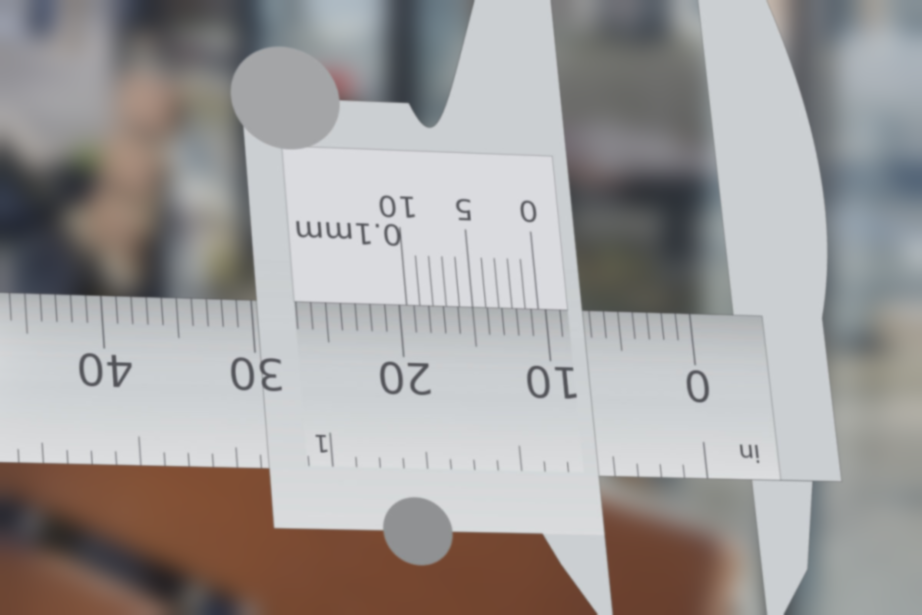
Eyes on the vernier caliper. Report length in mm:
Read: 10.5 mm
